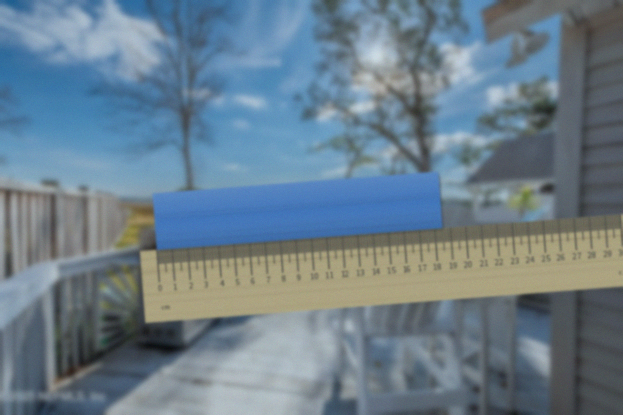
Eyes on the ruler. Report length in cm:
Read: 18.5 cm
